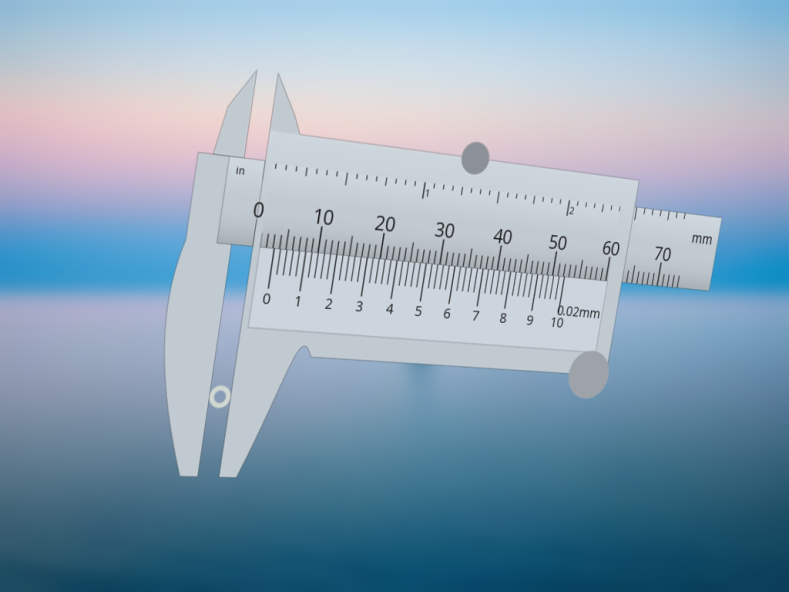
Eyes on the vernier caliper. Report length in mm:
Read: 3.2 mm
